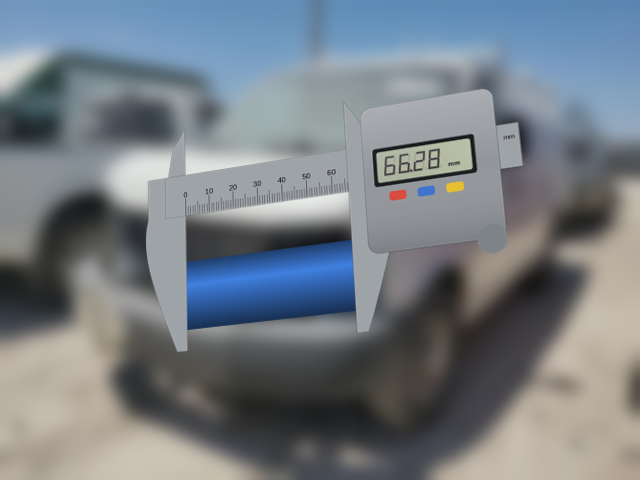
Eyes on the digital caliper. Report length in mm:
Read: 66.28 mm
